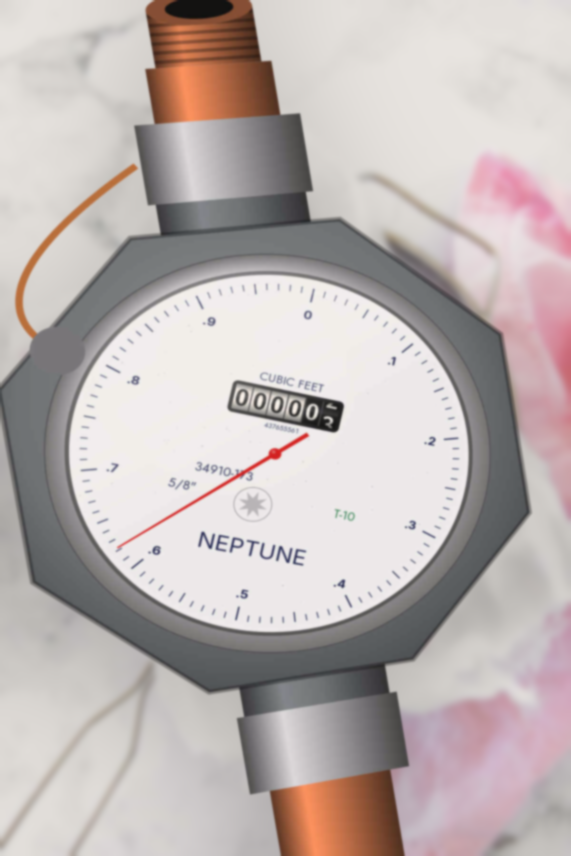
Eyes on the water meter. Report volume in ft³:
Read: 2.62 ft³
